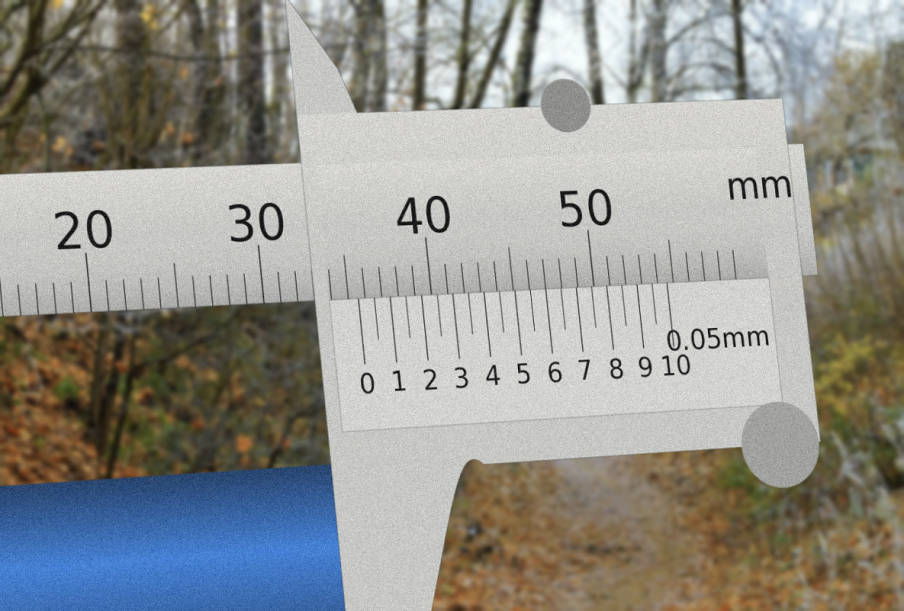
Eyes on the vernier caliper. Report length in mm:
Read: 35.6 mm
